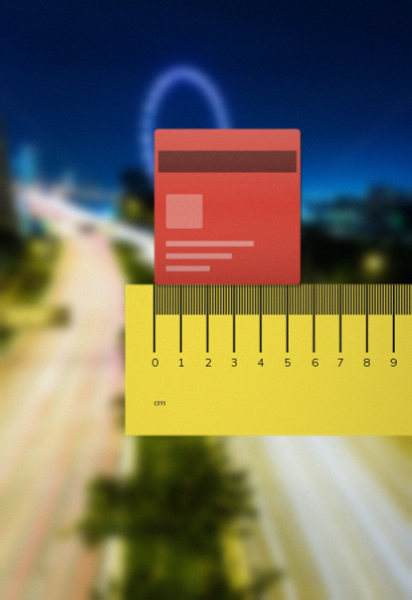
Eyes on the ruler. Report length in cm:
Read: 5.5 cm
